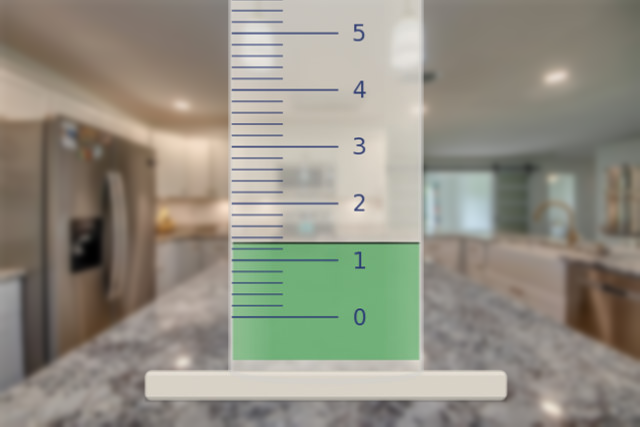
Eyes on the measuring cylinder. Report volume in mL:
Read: 1.3 mL
